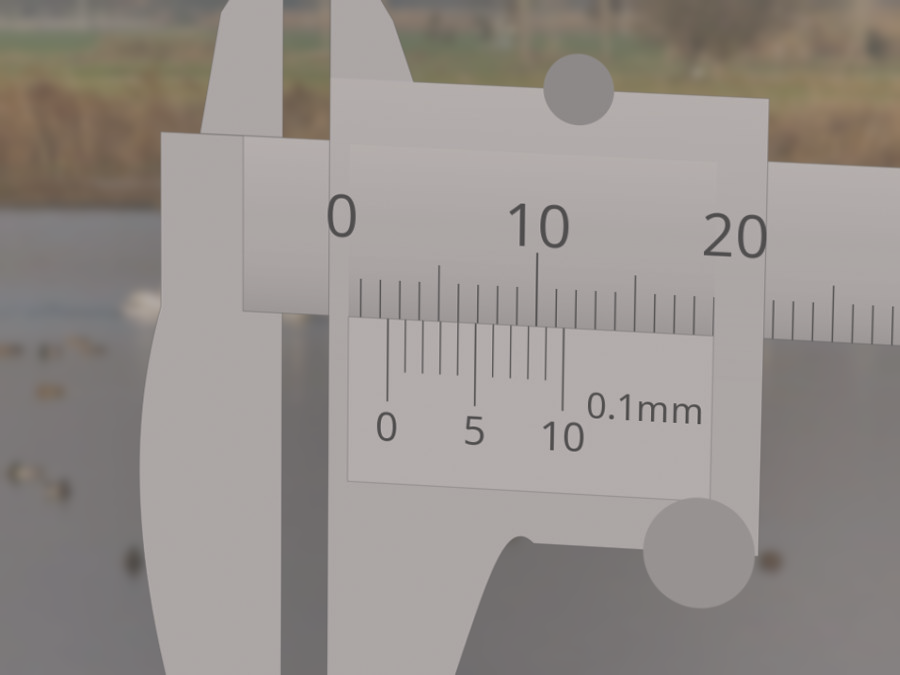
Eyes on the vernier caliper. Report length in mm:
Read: 2.4 mm
